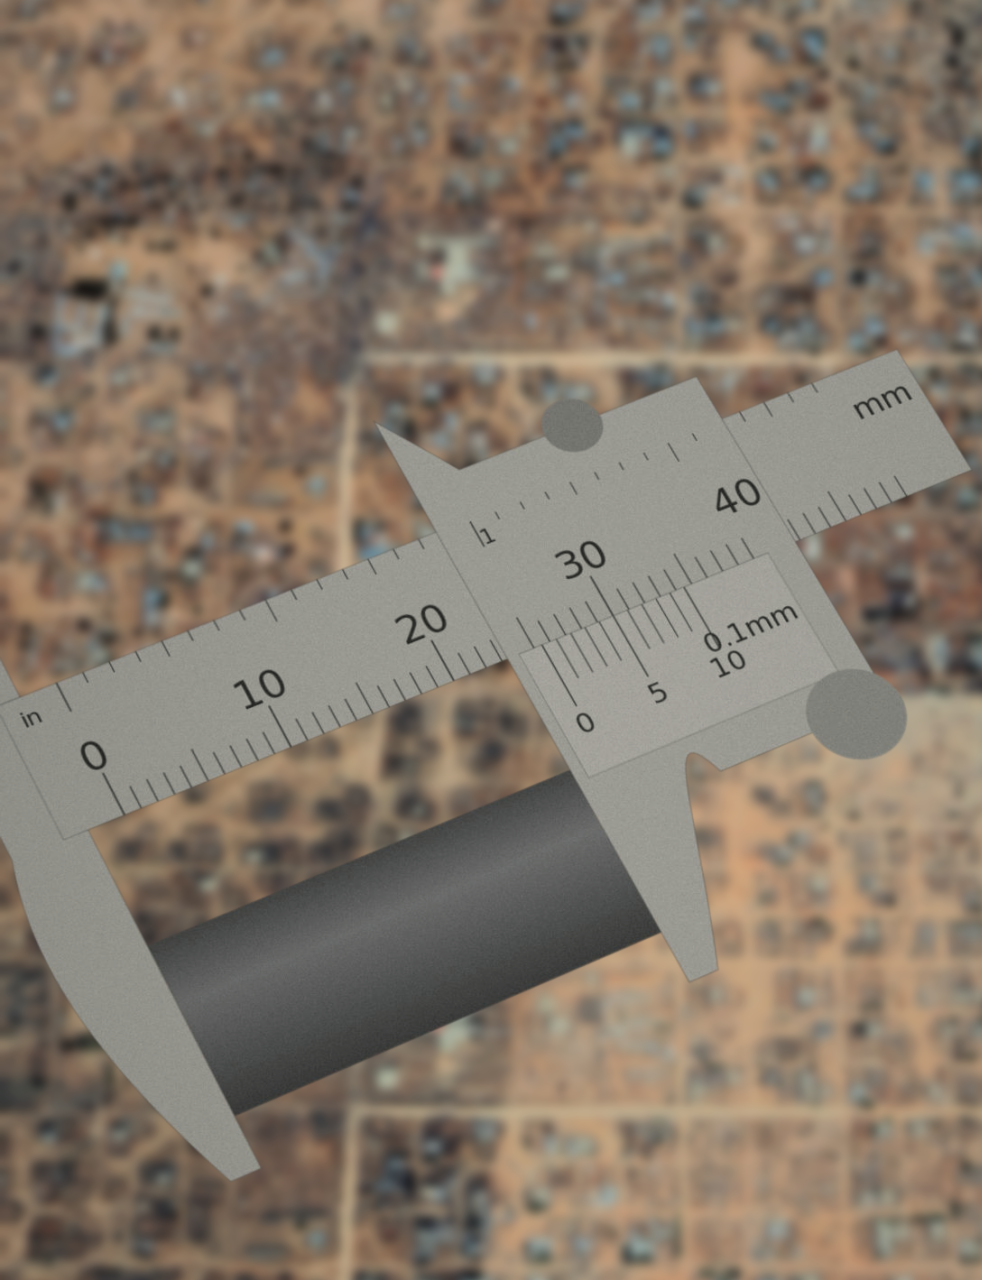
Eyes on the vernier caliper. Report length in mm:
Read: 25.5 mm
